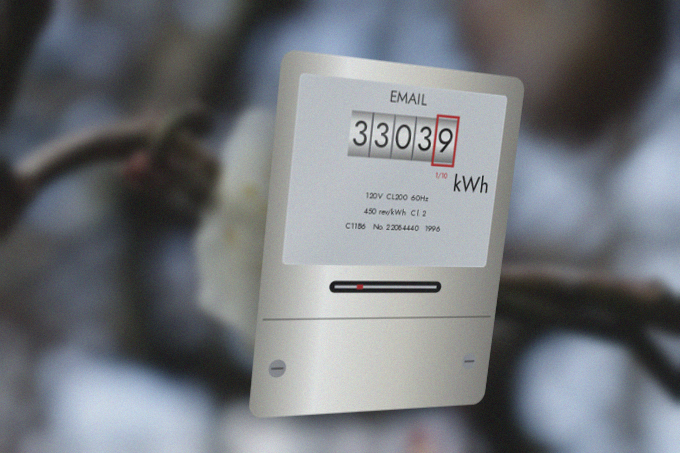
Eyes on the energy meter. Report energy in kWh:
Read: 3303.9 kWh
